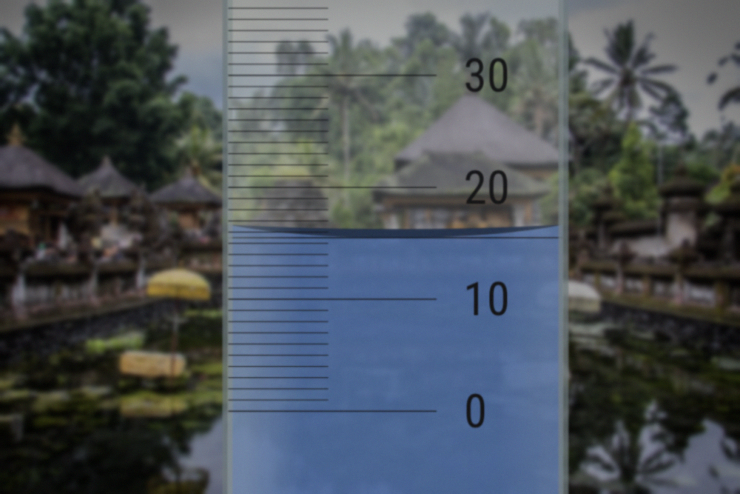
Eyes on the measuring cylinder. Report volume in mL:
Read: 15.5 mL
